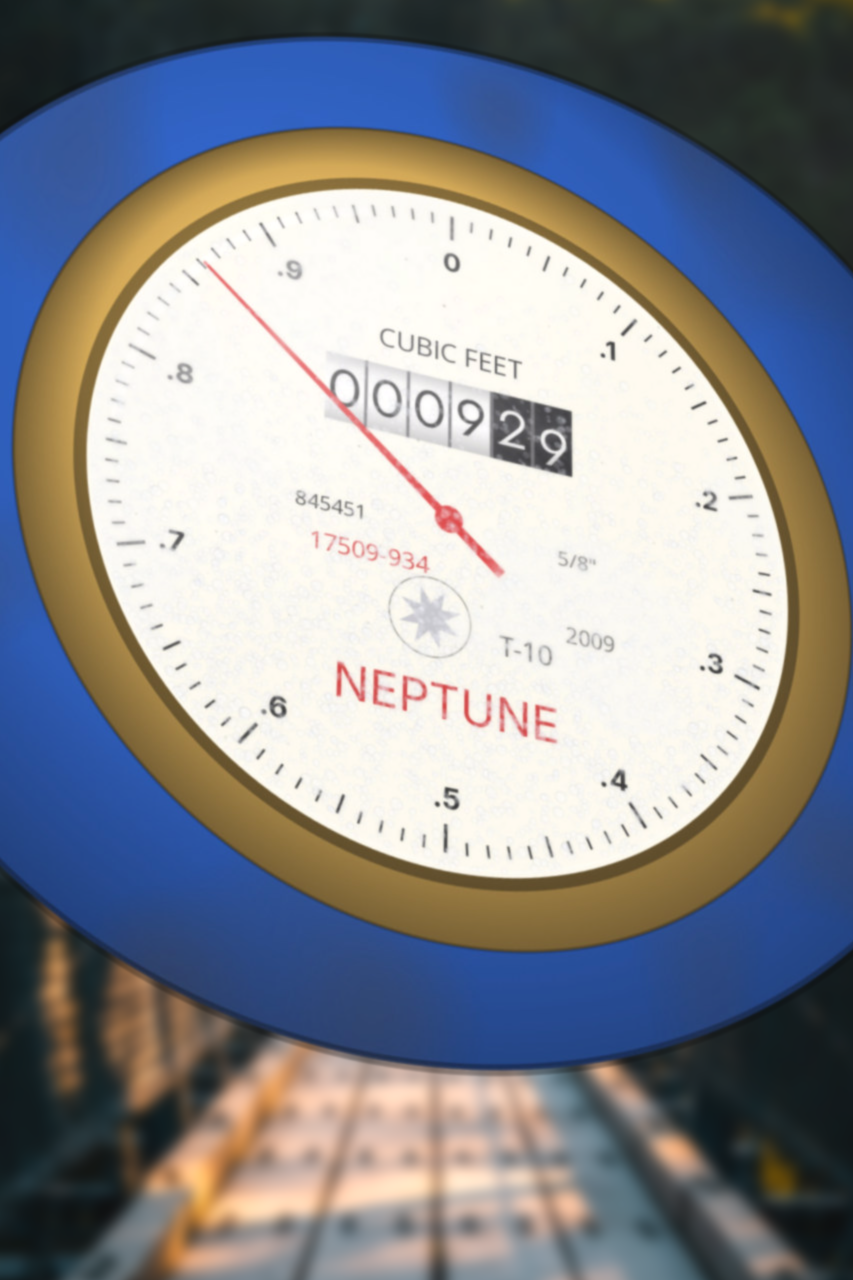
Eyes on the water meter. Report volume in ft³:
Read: 928.86 ft³
